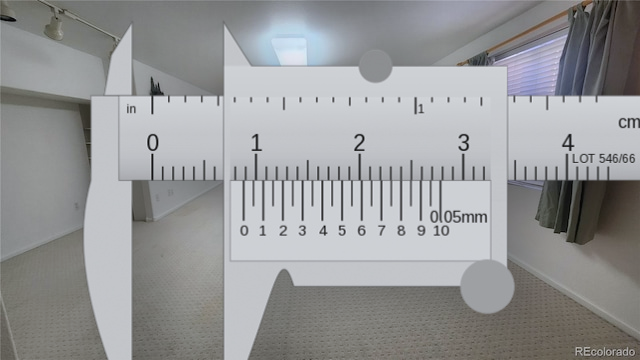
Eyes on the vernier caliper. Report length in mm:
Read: 8.8 mm
